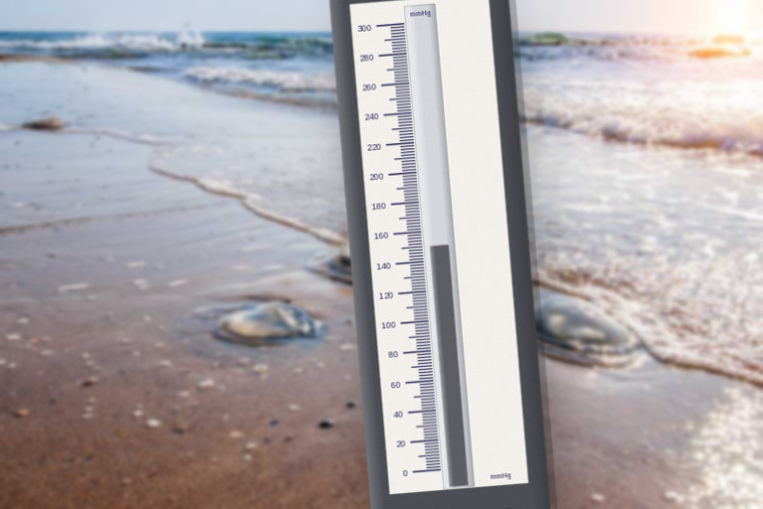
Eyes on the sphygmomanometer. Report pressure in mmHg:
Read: 150 mmHg
